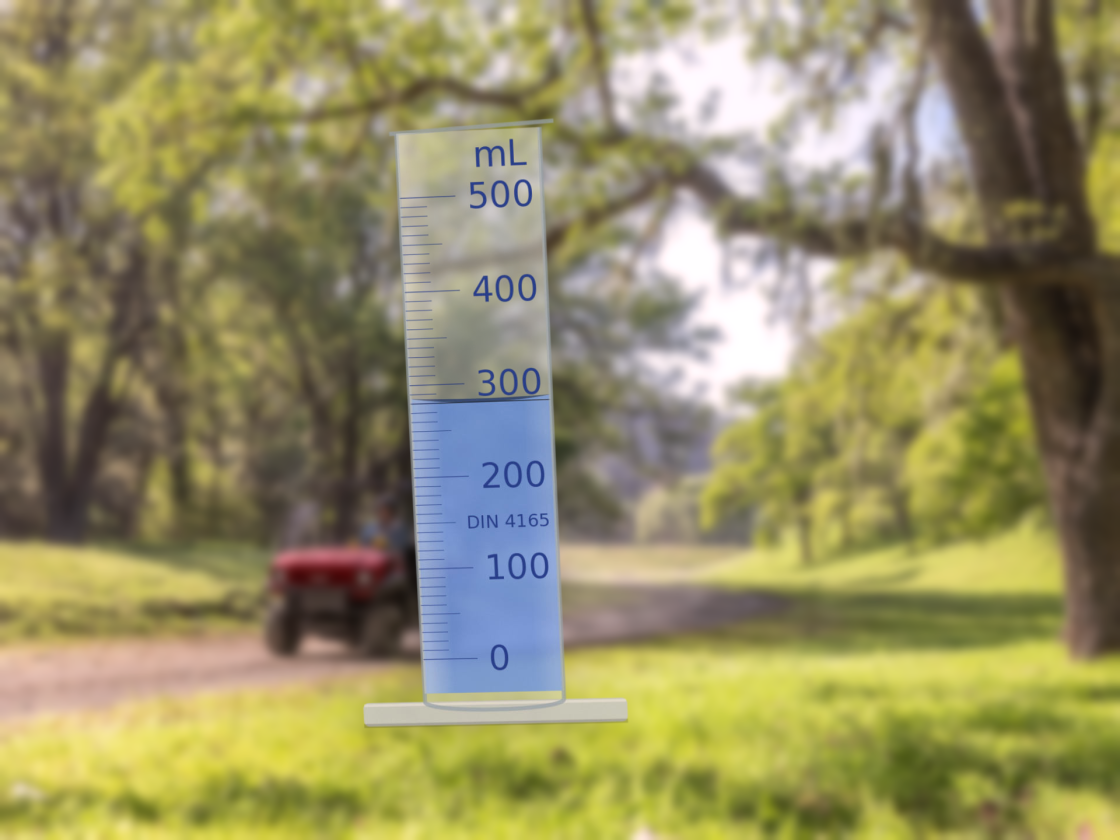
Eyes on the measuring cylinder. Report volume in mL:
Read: 280 mL
